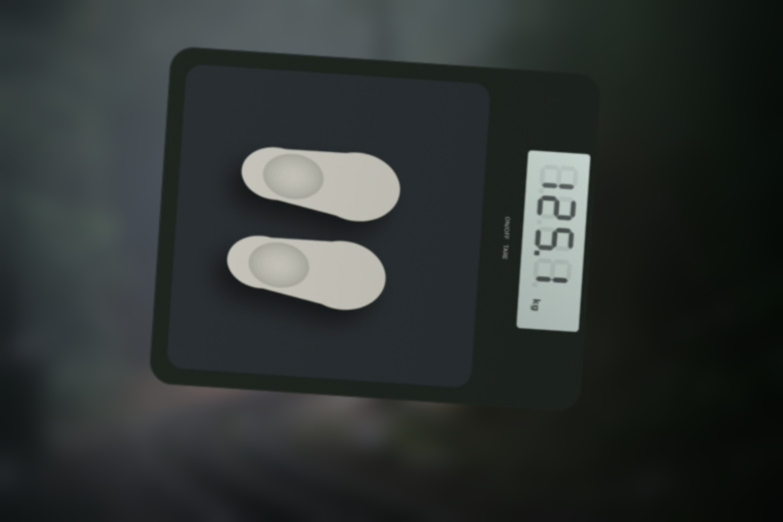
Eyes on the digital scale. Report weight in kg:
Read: 125.1 kg
